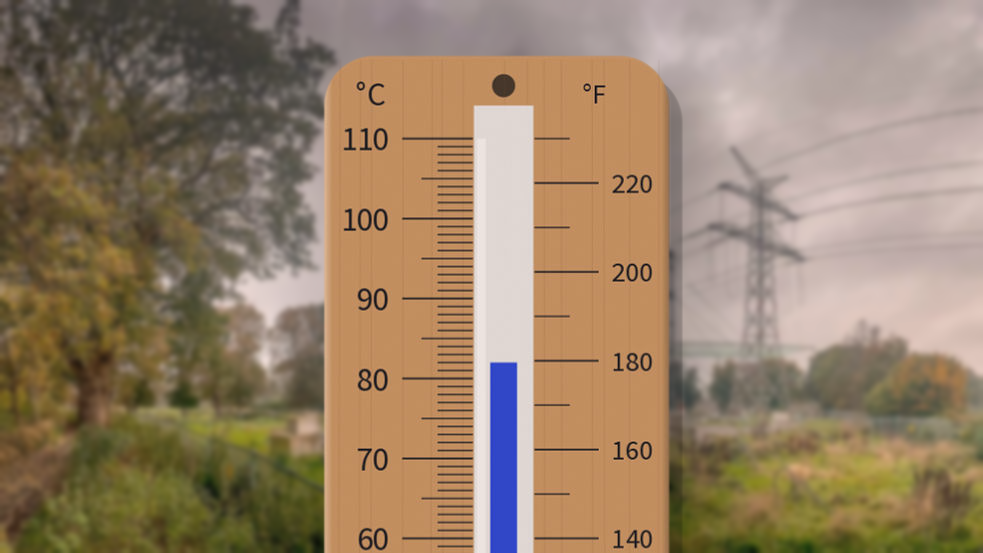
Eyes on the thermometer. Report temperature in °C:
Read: 82 °C
